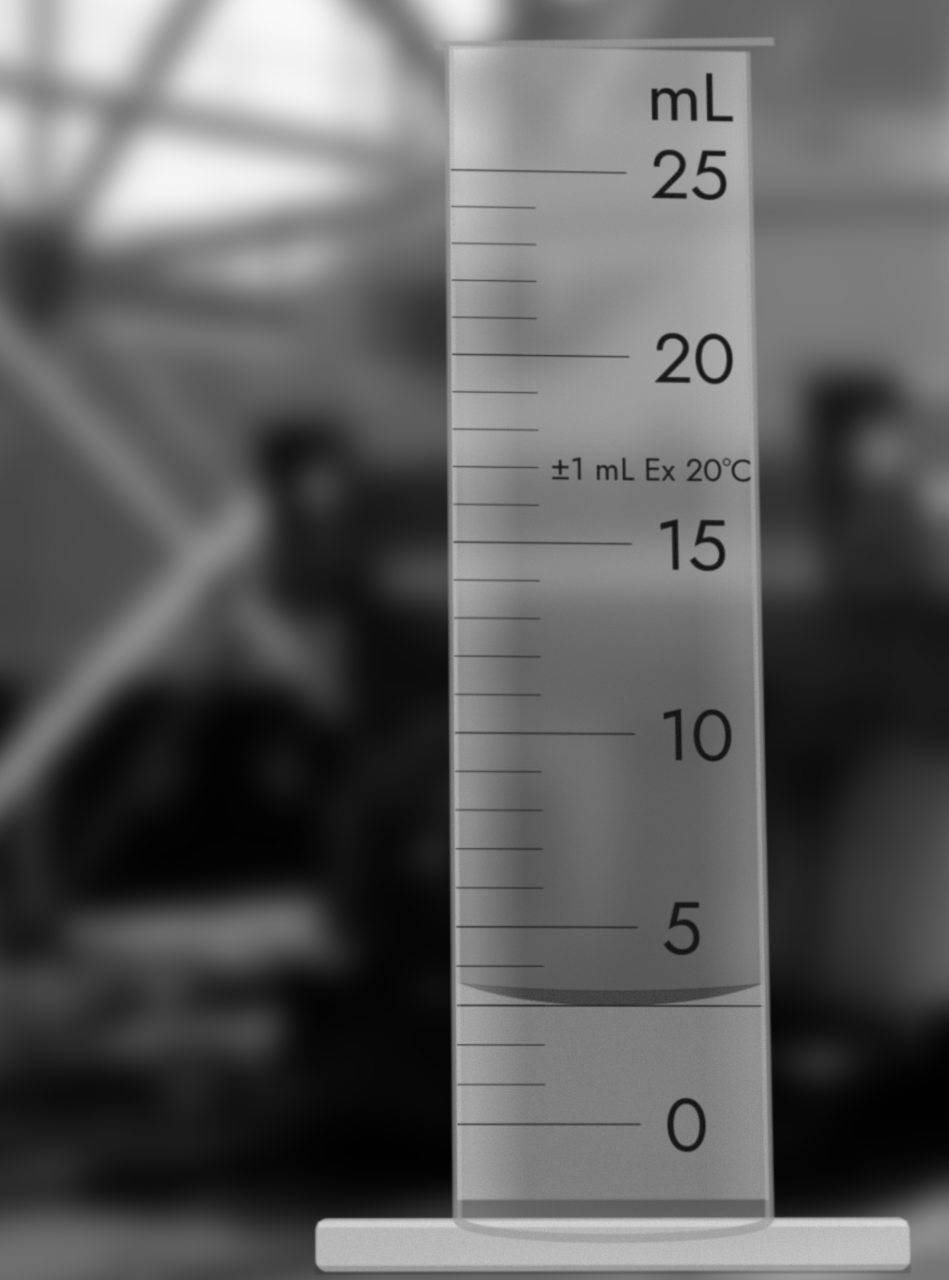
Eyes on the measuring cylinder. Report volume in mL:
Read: 3 mL
